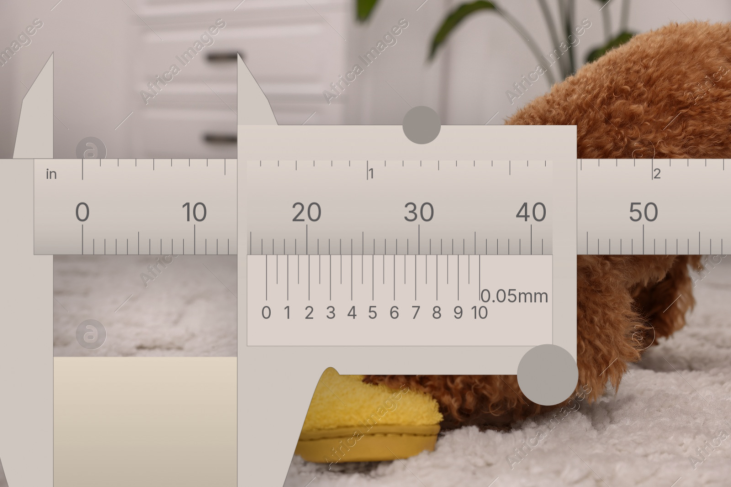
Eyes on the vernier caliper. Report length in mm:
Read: 16.4 mm
